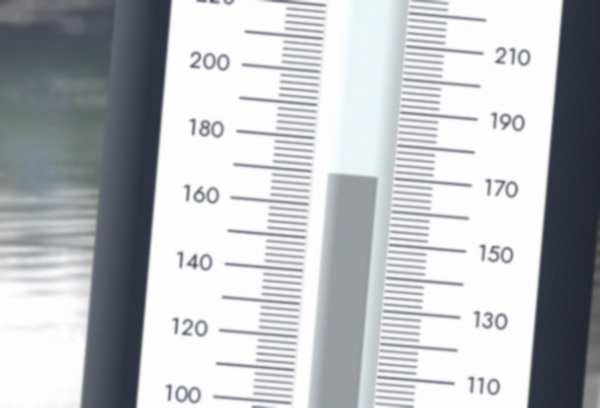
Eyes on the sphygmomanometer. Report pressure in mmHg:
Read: 170 mmHg
